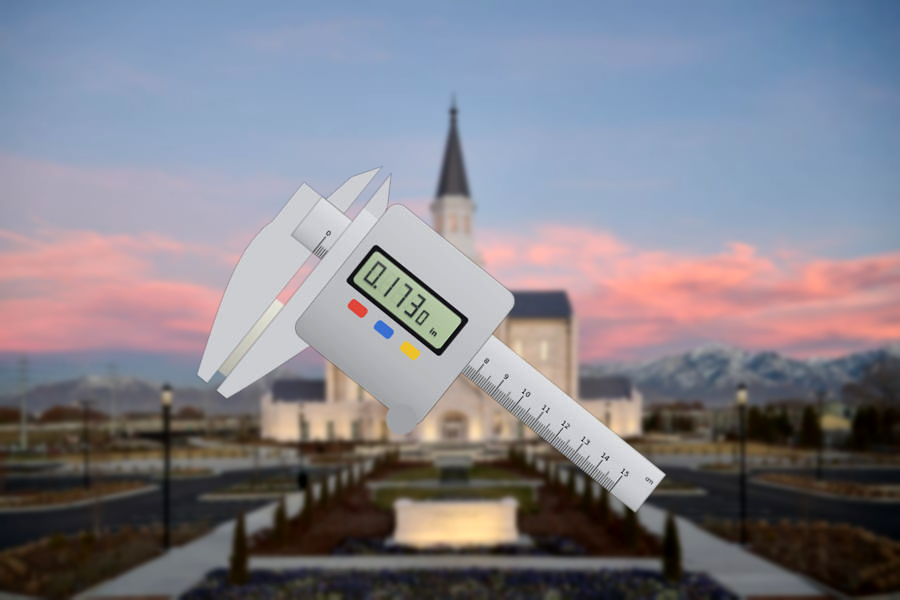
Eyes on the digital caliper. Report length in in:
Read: 0.1730 in
